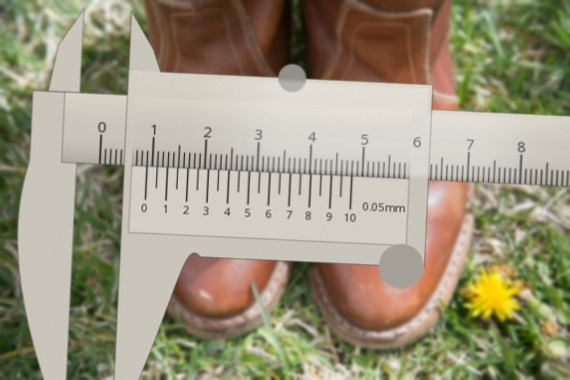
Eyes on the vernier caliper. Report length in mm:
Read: 9.0 mm
